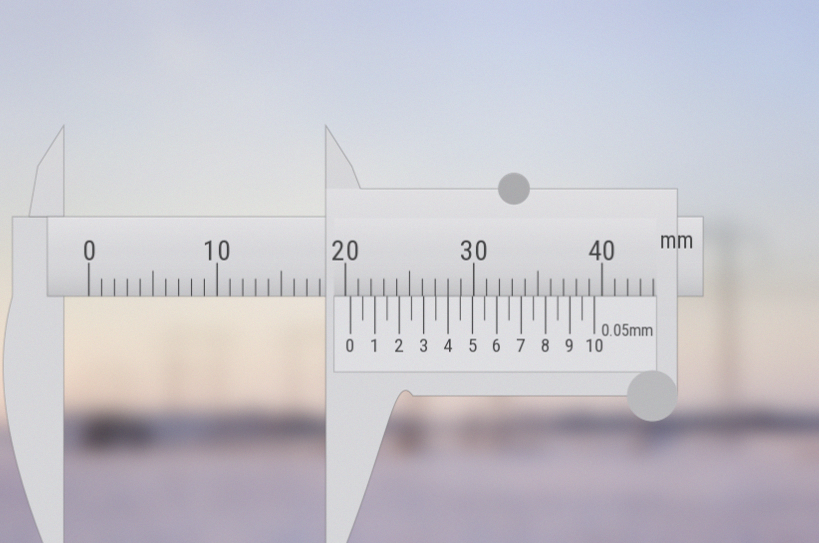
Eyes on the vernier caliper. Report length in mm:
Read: 20.4 mm
